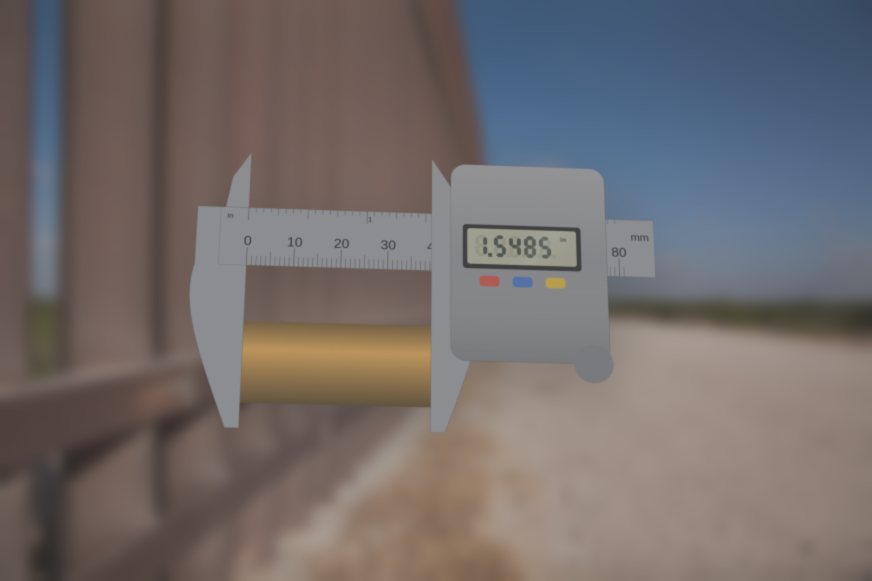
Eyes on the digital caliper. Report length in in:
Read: 1.5485 in
